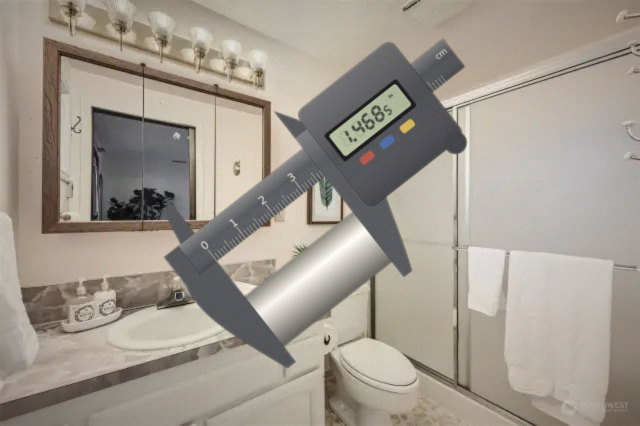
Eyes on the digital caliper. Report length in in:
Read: 1.4685 in
